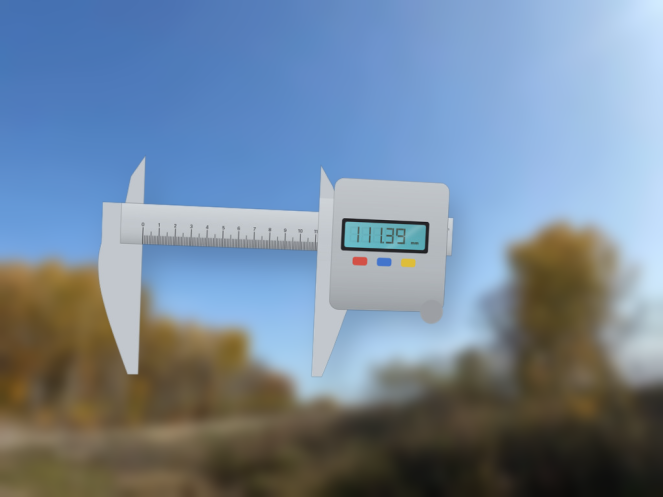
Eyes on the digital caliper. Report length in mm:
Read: 111.39 mm
